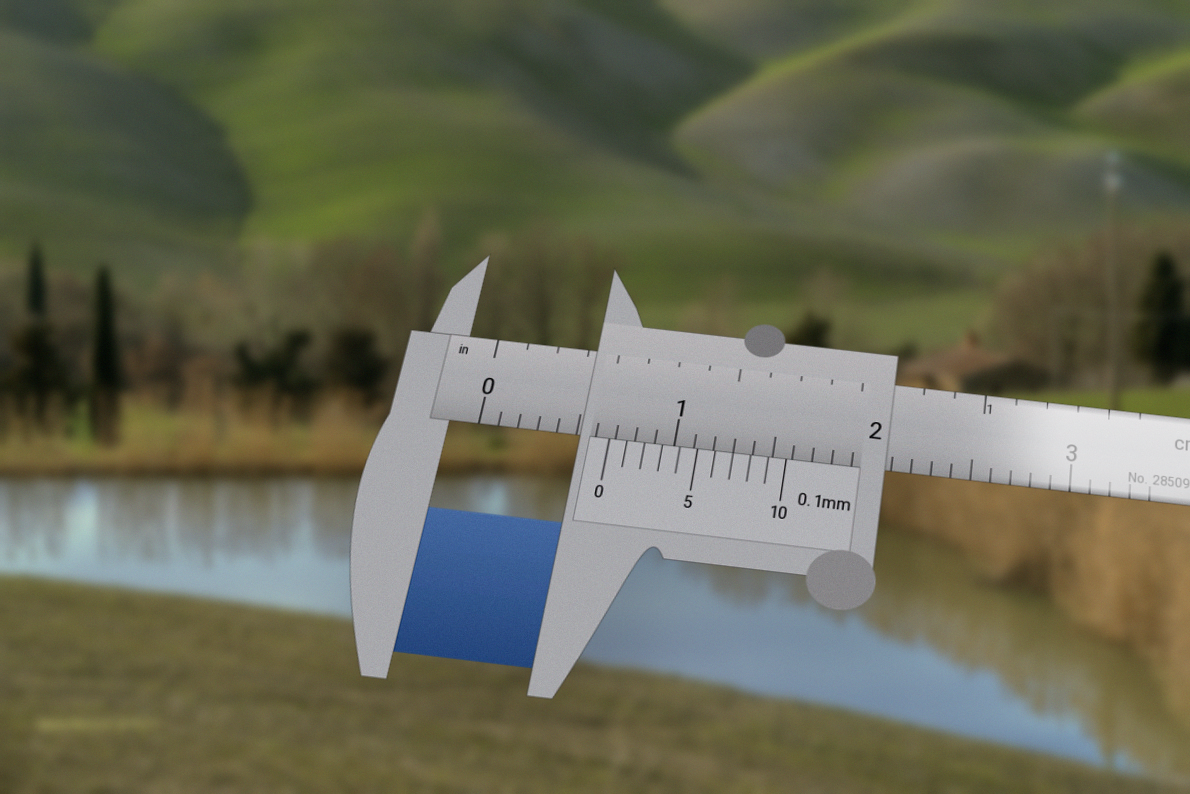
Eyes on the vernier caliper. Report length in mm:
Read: 6.7 mm
